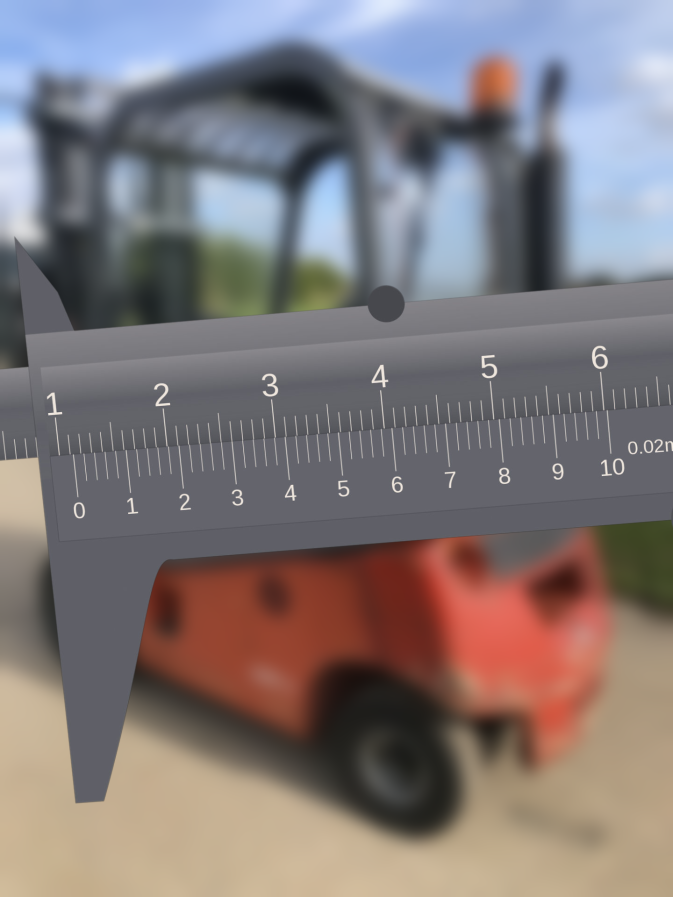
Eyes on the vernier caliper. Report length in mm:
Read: 11.3 mm
